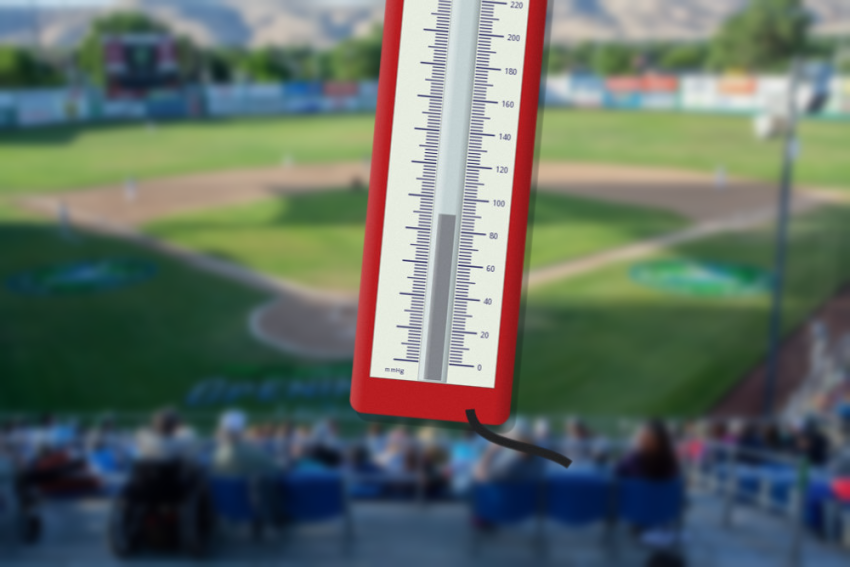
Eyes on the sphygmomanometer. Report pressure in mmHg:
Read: 90 mmHg
